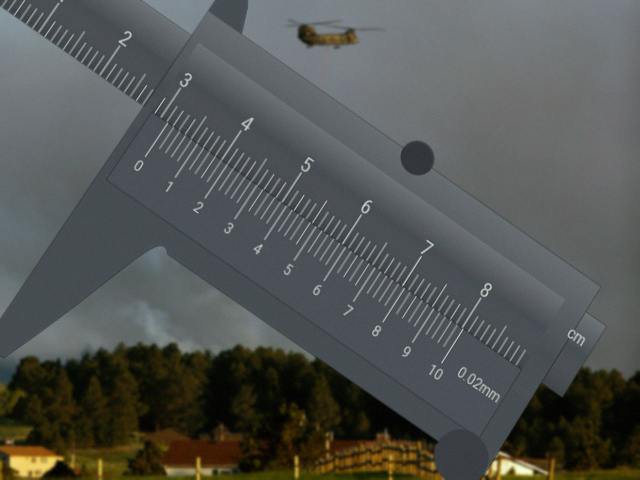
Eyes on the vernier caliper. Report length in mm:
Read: 31.2 mm
